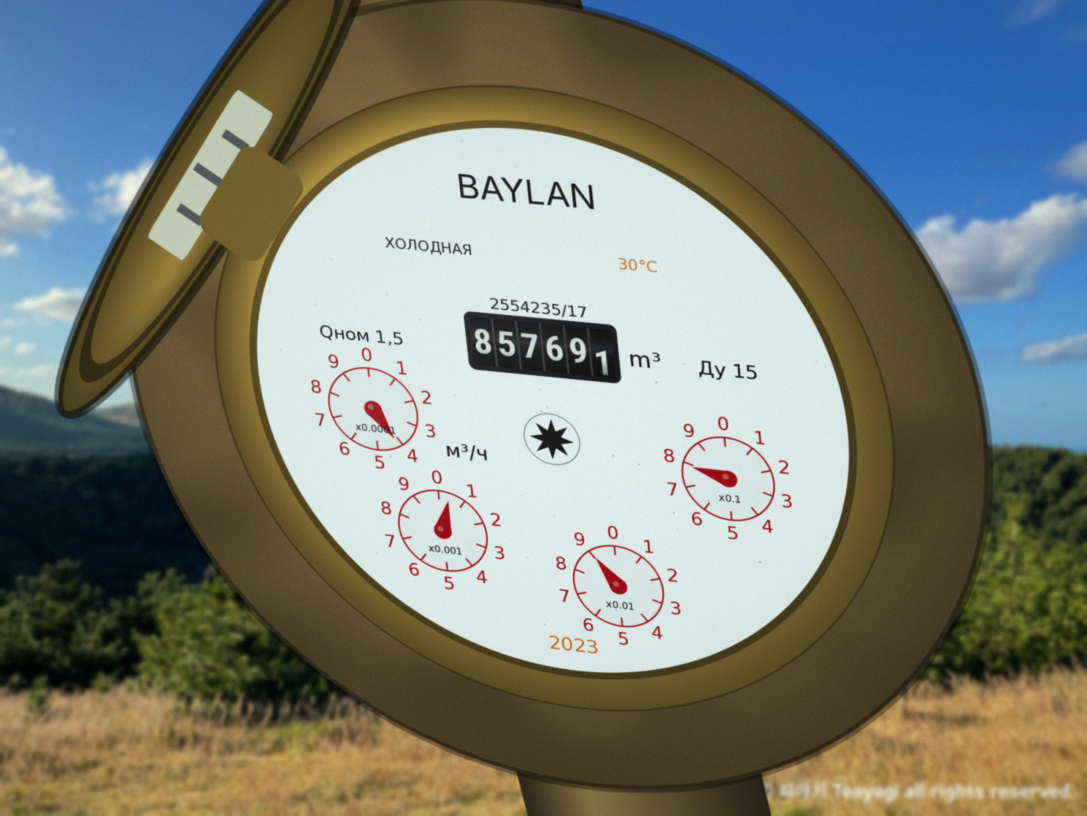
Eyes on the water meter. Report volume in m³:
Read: 857690.7904 m³
